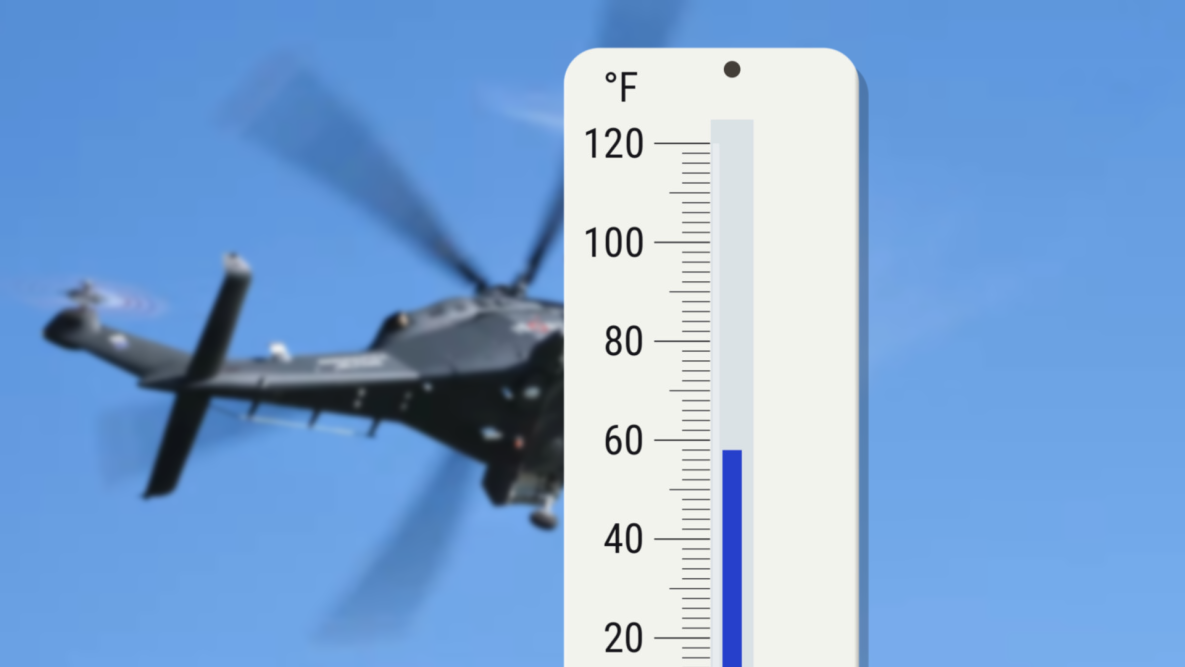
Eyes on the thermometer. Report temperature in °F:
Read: 58 °F
